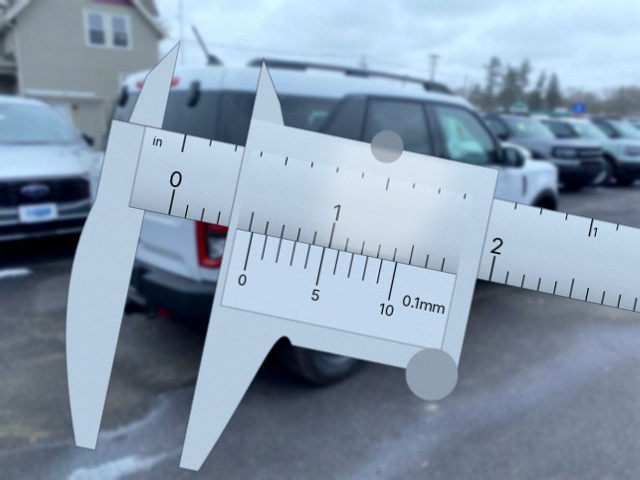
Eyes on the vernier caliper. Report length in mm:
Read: 5.2 mm
